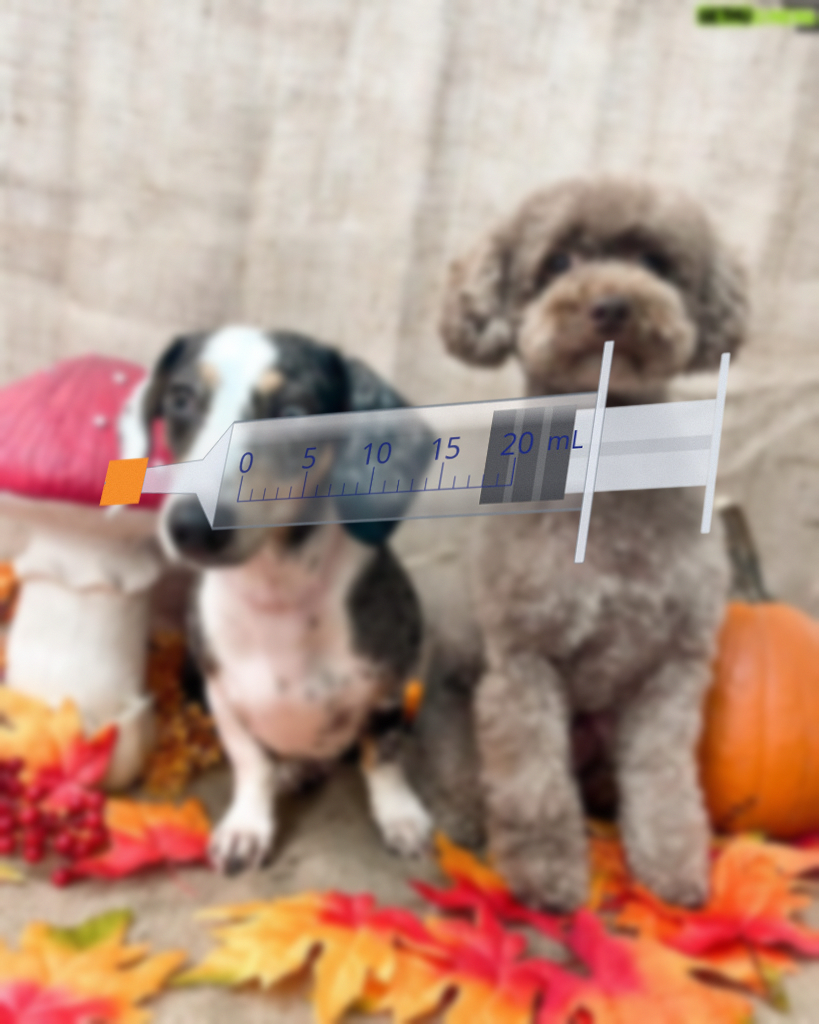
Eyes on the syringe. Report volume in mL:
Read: 18 mL
